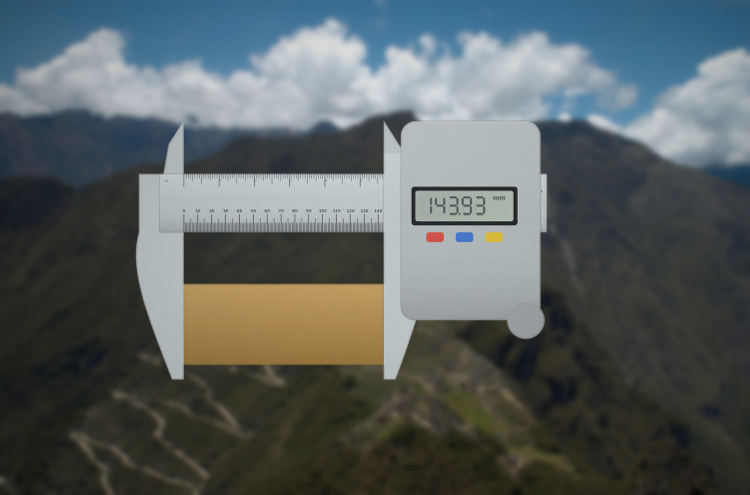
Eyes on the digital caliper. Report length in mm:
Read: 143.93 mm
